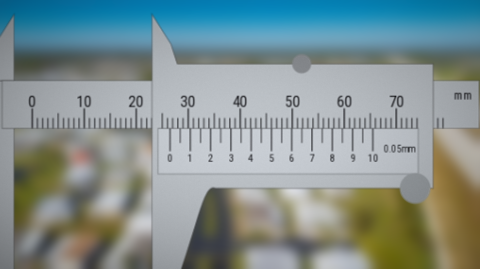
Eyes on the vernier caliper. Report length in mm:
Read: 26.5 mm
